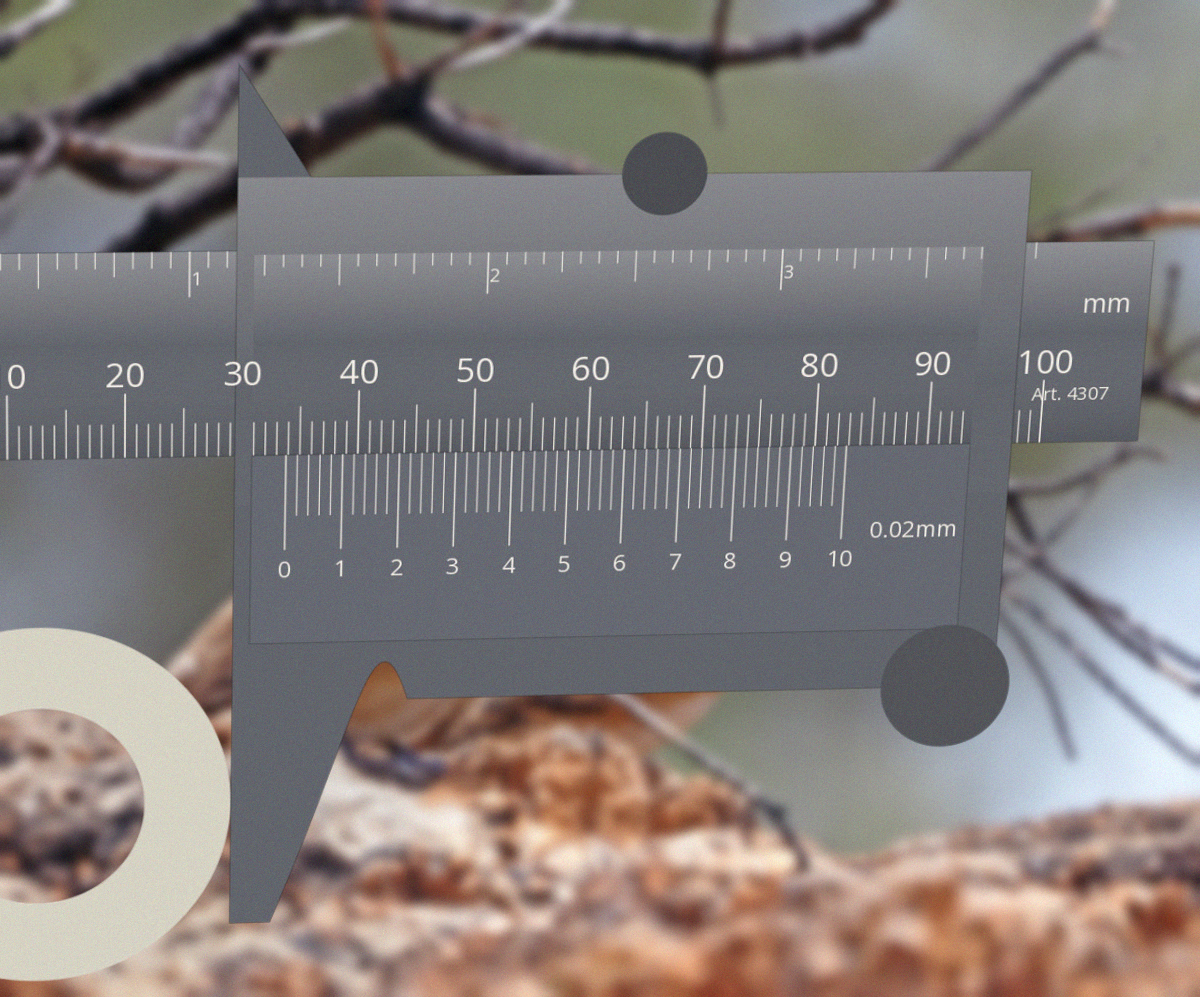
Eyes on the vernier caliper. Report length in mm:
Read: 33.8 mm
